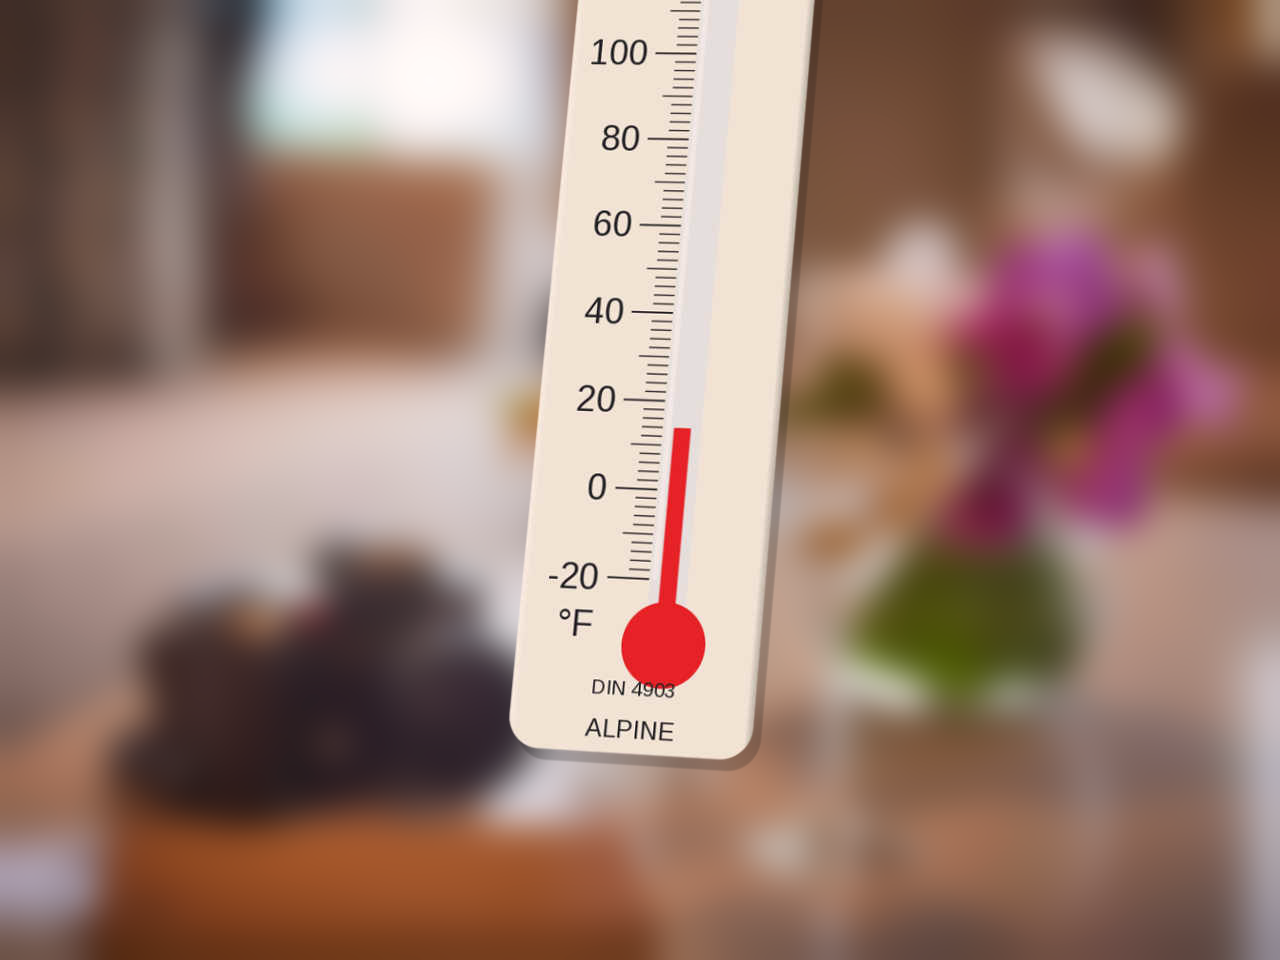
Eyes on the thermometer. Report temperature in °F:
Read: 14 °F
